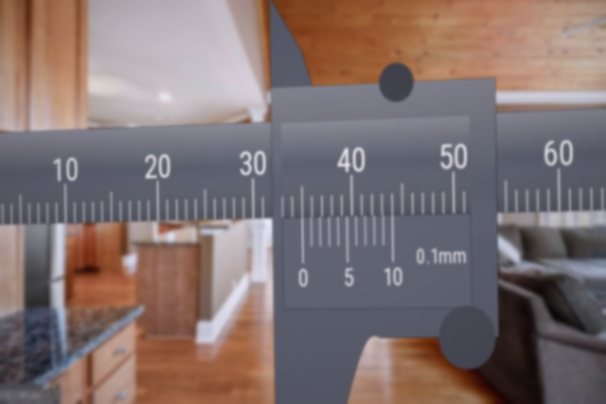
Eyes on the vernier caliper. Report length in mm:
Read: 35.0 mm
